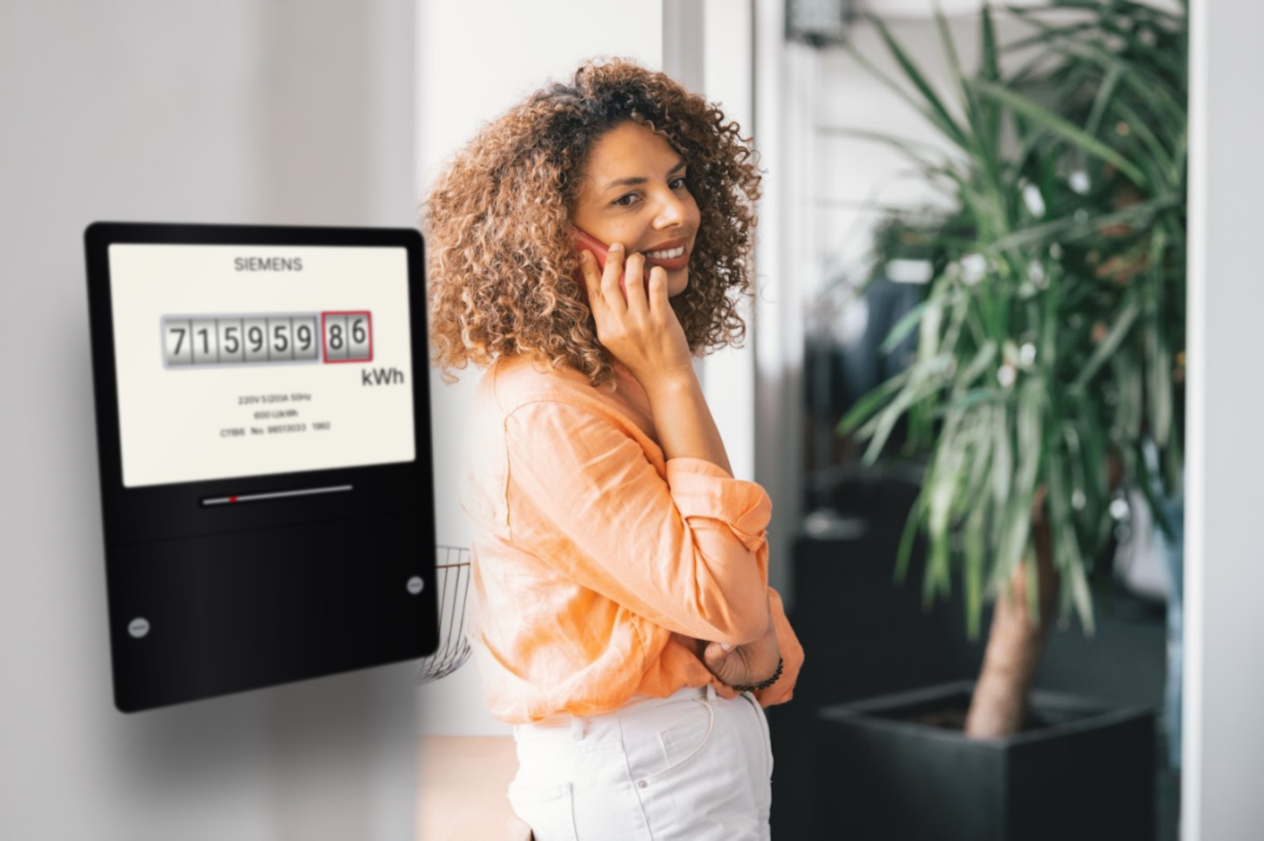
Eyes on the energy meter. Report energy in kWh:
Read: 715959.86 kWh
